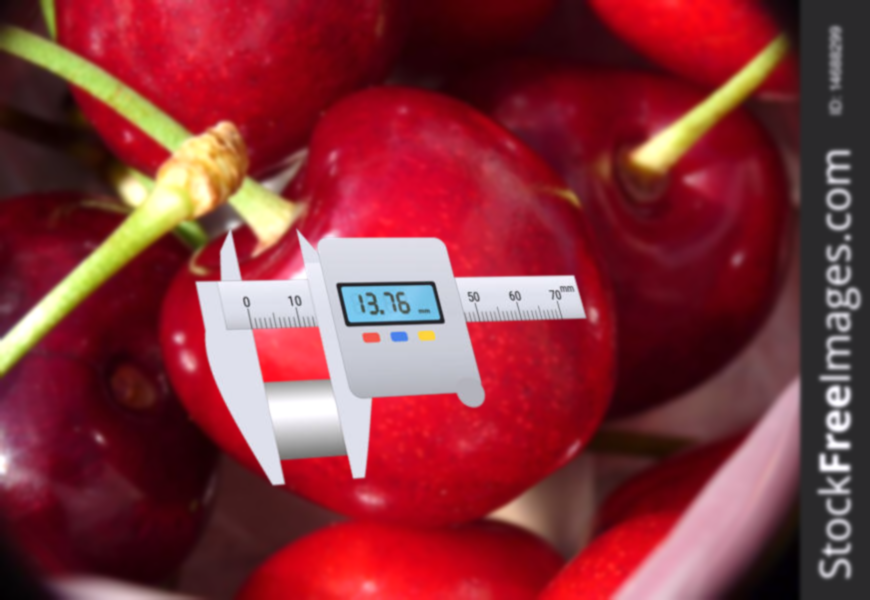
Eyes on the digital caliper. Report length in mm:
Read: 13.76 mm
